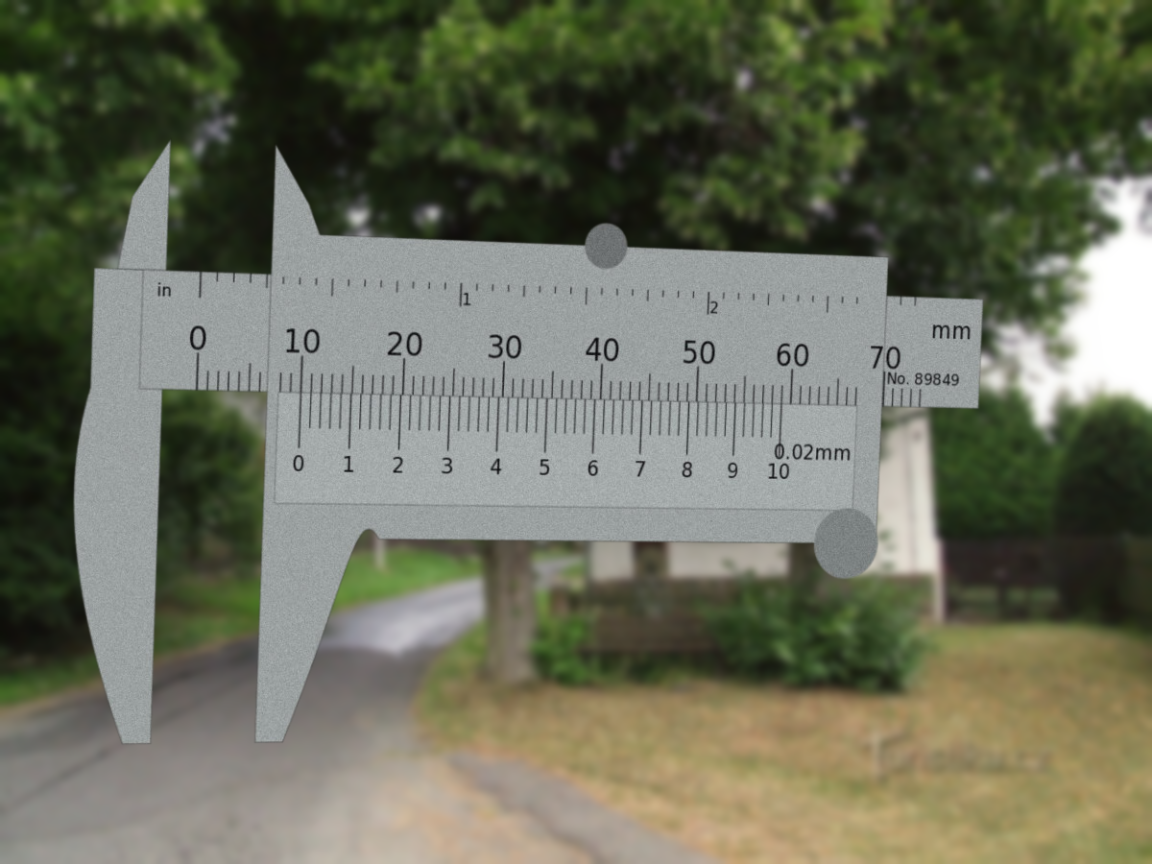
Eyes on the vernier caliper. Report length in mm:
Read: 10.0 mm
